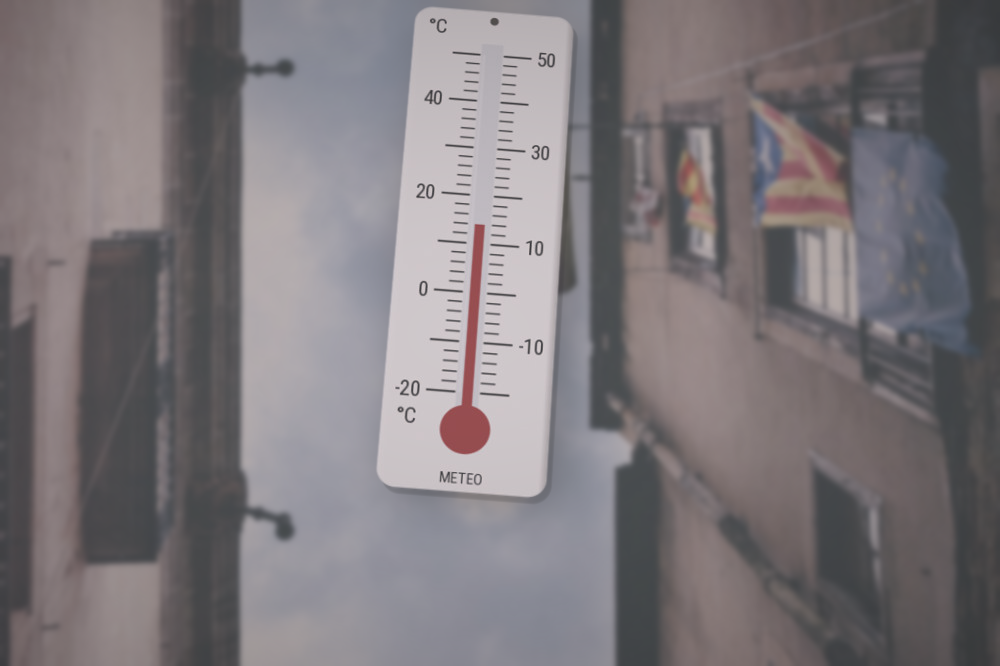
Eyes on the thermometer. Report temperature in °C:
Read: 14 °C
